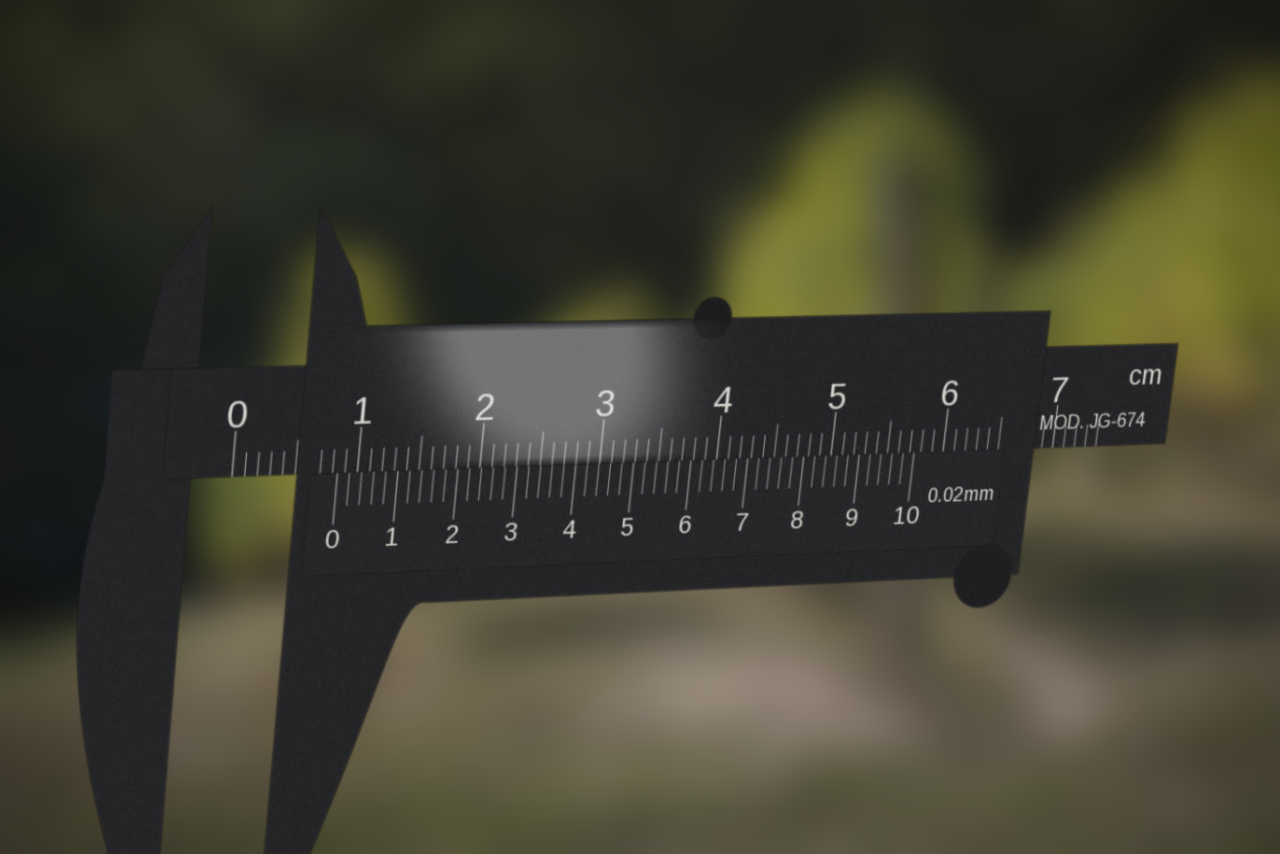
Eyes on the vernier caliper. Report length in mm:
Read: 8.4 mm
